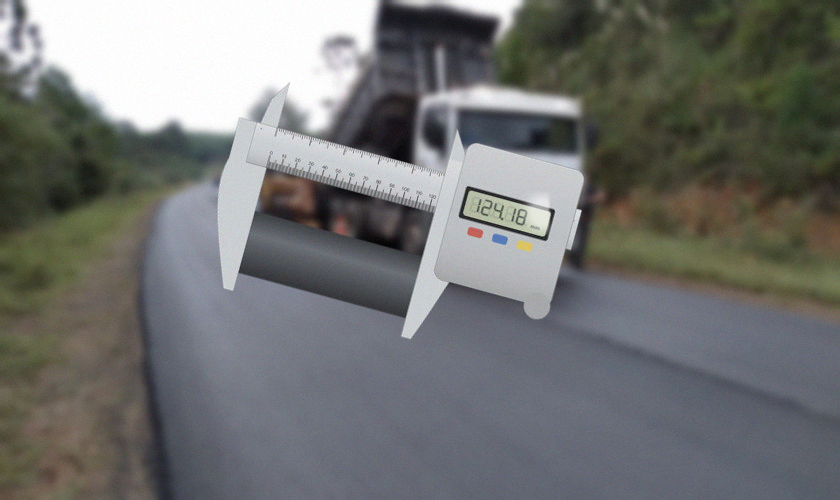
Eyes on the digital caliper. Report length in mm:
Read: 124.18 mm
